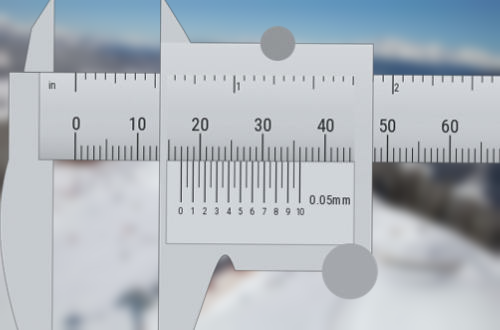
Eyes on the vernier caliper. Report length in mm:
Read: 17.0 mm
